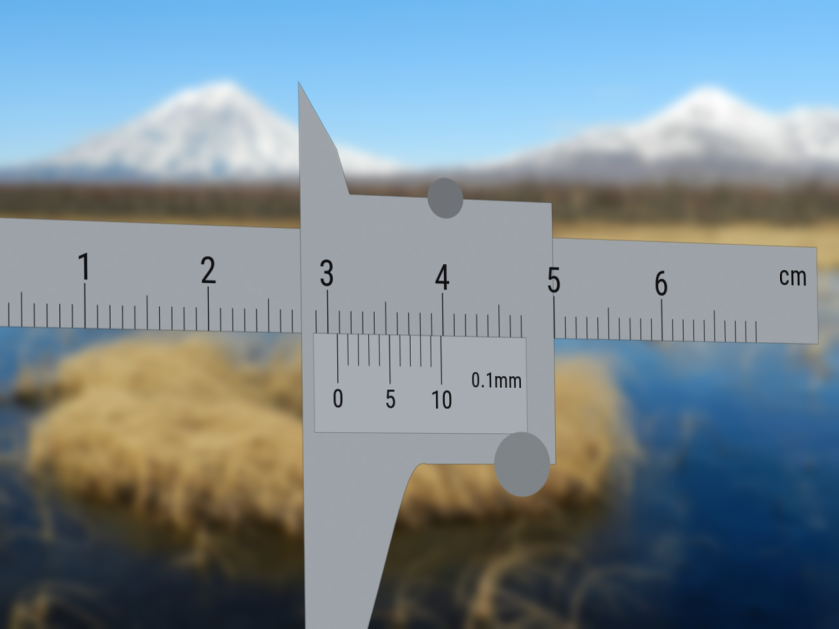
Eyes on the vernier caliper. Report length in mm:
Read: 30.8 mm
